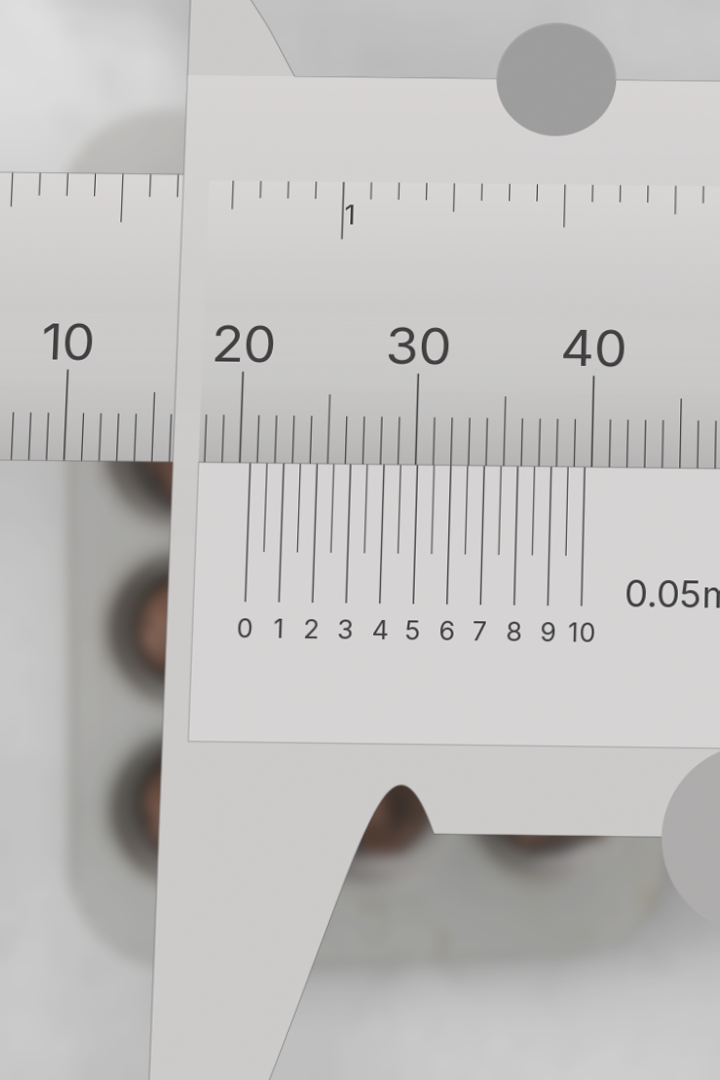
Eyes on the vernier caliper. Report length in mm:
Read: 20.6 mm
